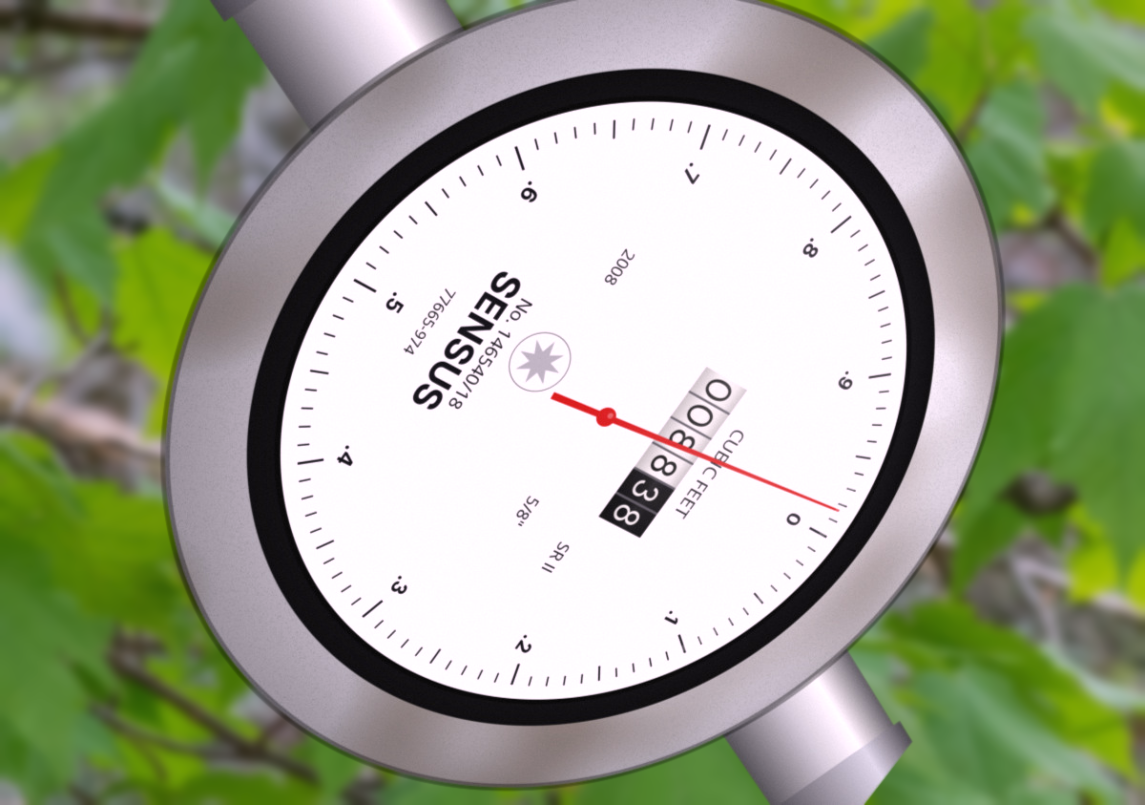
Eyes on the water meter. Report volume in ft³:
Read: 8837.98 ft³
